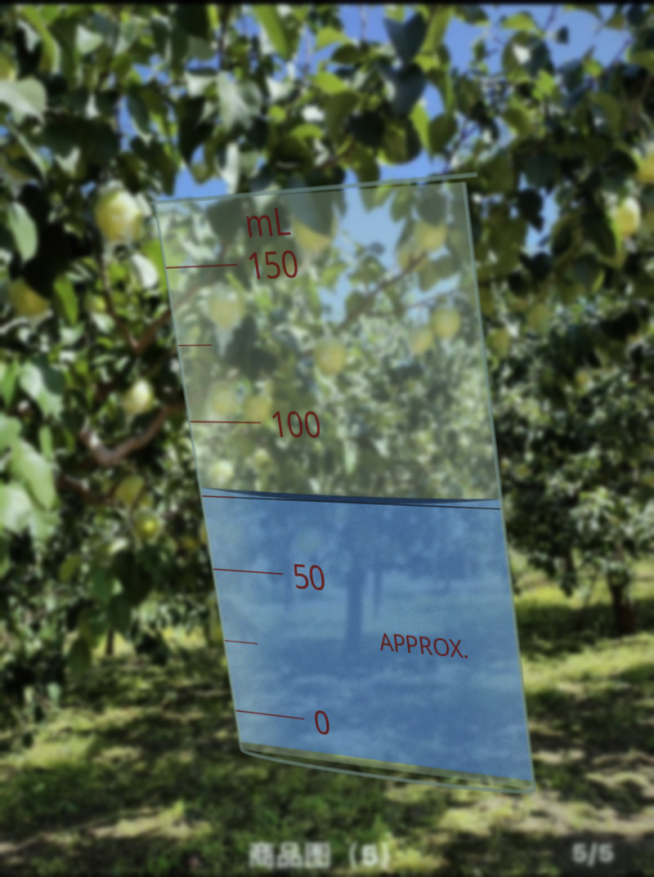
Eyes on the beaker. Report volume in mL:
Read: 75 mL
